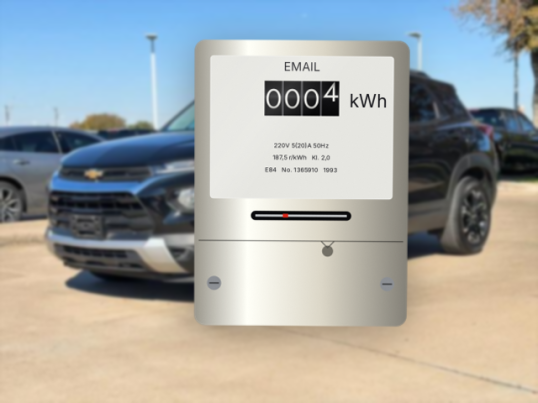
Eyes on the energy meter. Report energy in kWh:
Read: 4 kWh
